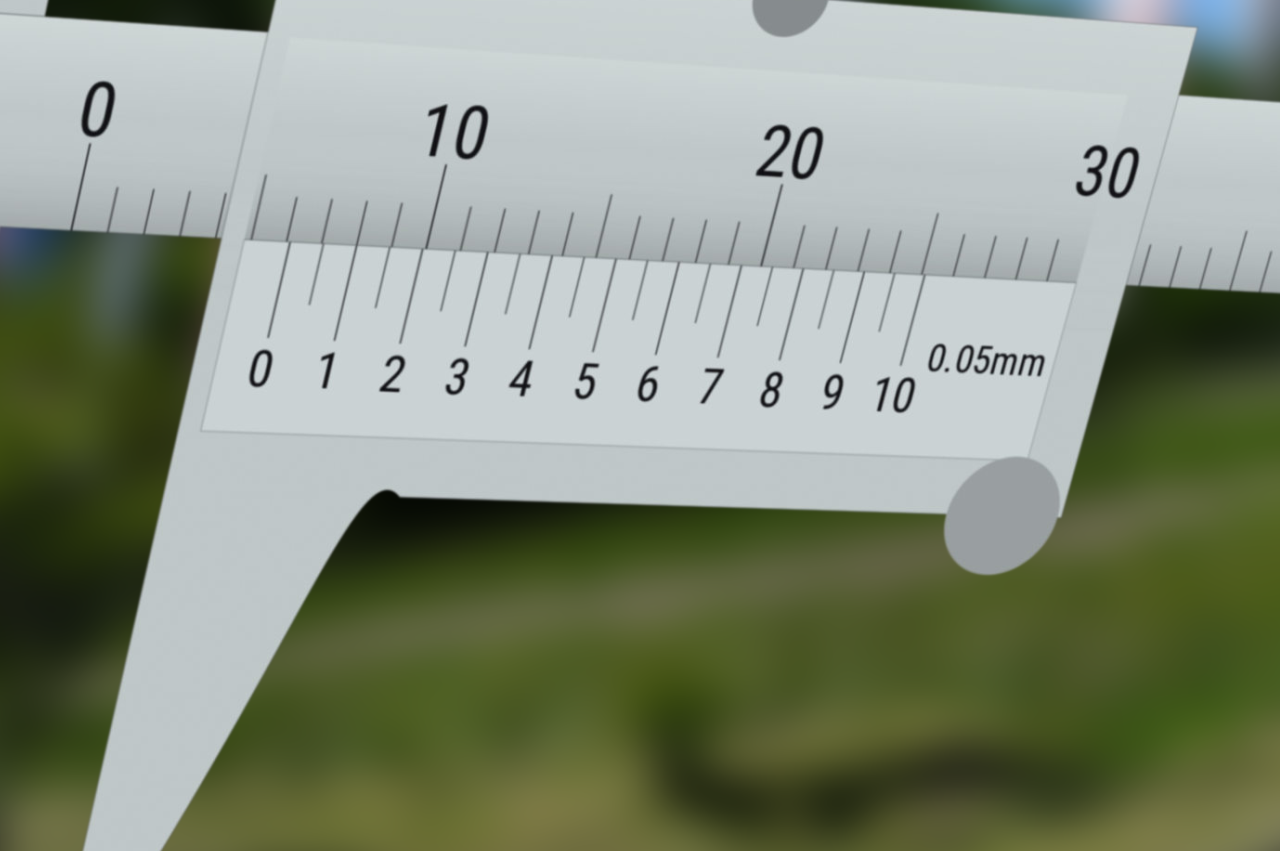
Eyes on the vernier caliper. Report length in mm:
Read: 6.10 mm
